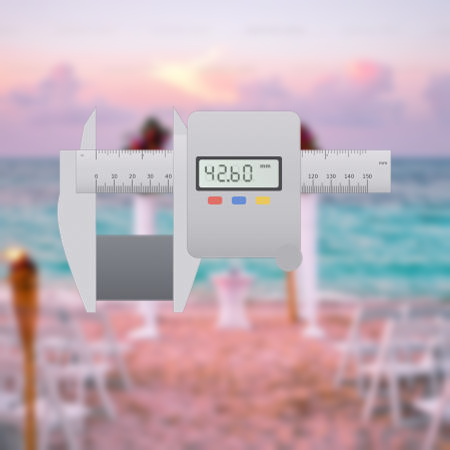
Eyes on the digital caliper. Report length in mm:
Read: 42.60 mm
